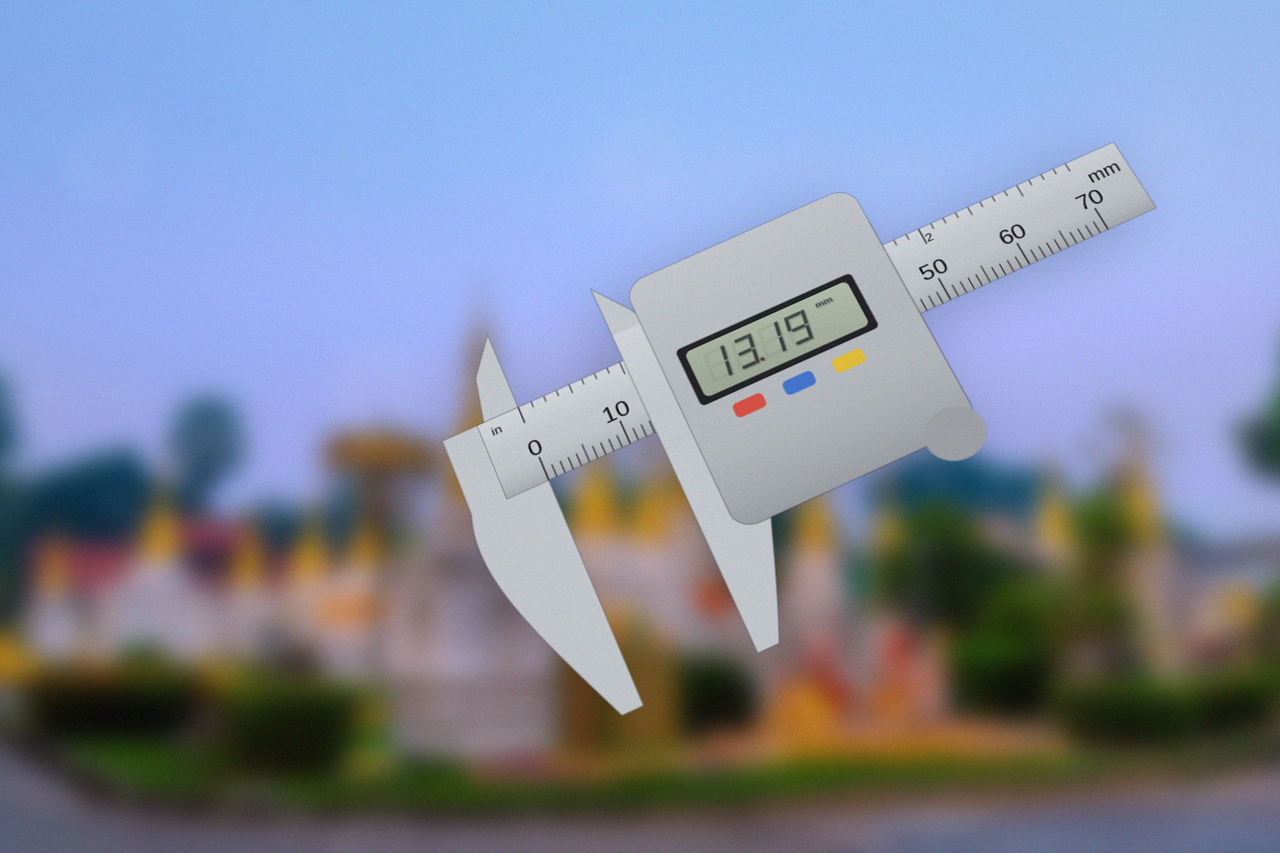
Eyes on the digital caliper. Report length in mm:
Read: 13.19 mm
